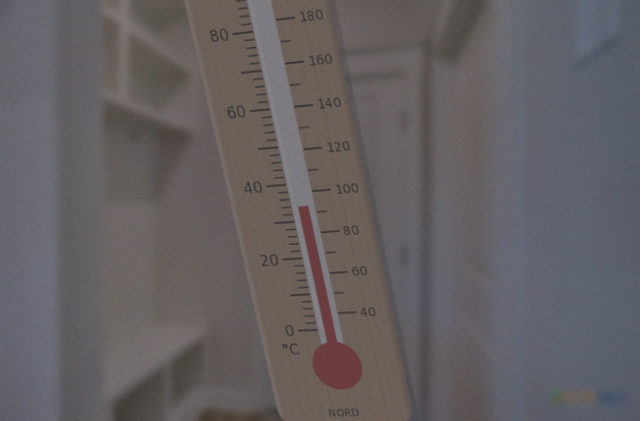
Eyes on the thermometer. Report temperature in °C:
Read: 34 °C
